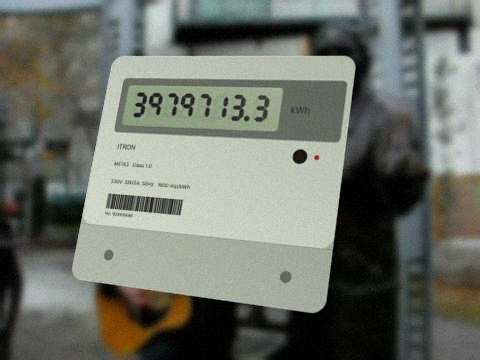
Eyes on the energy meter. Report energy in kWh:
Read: 3979713.3 kWh
